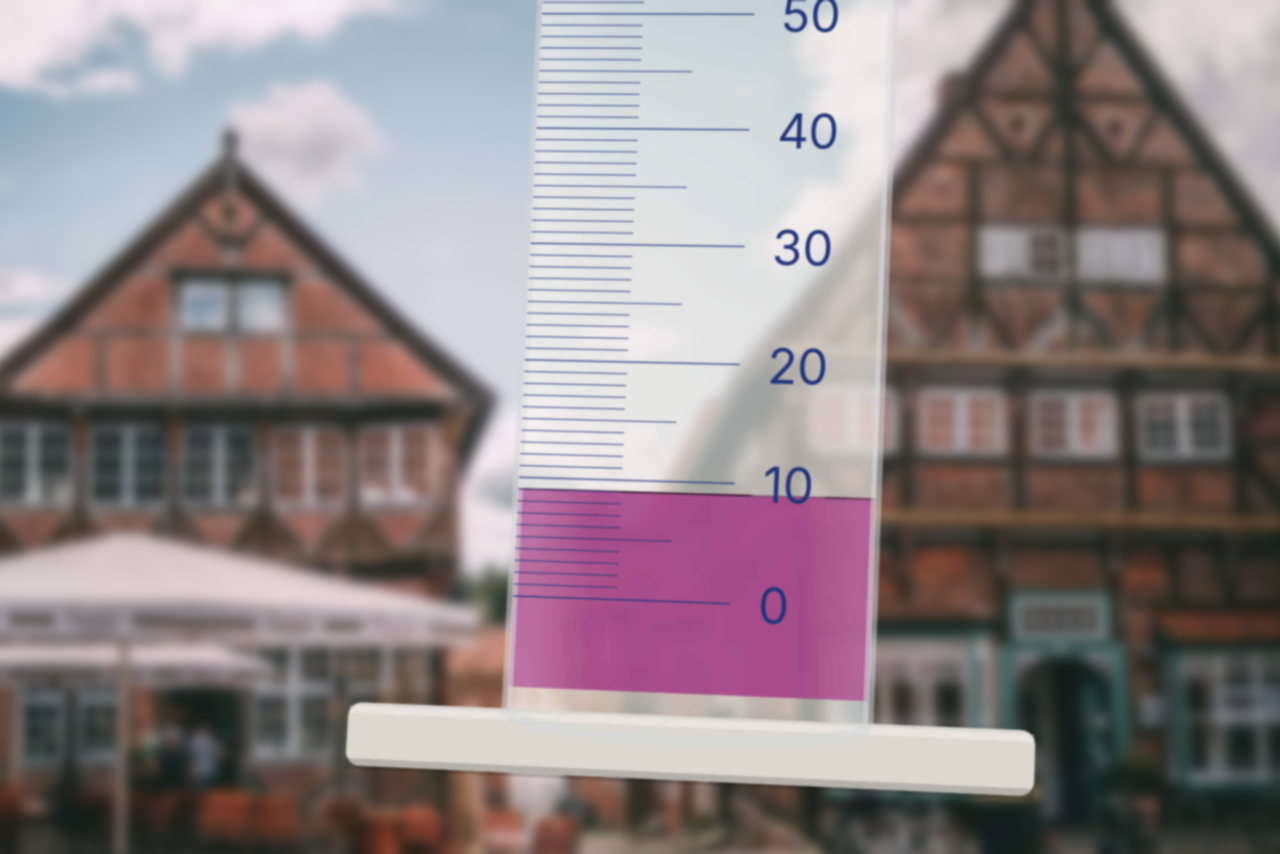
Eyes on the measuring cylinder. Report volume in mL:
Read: 9 mL
